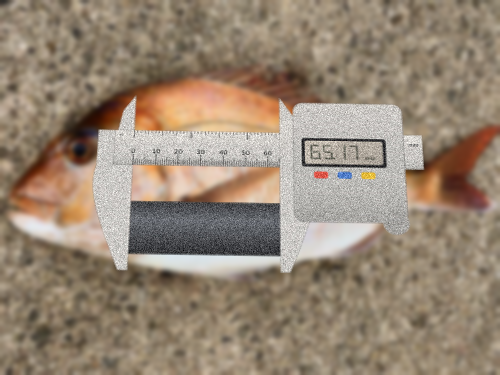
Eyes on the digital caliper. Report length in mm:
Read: 65.17 mm
